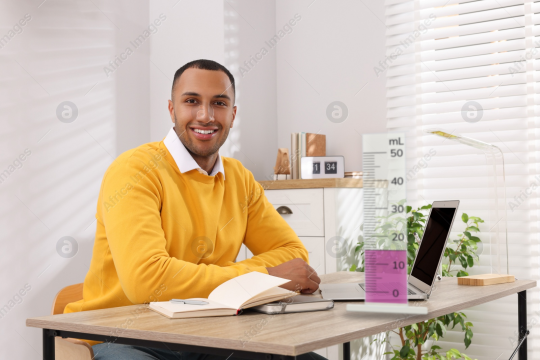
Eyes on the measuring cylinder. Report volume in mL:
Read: 15 mL
